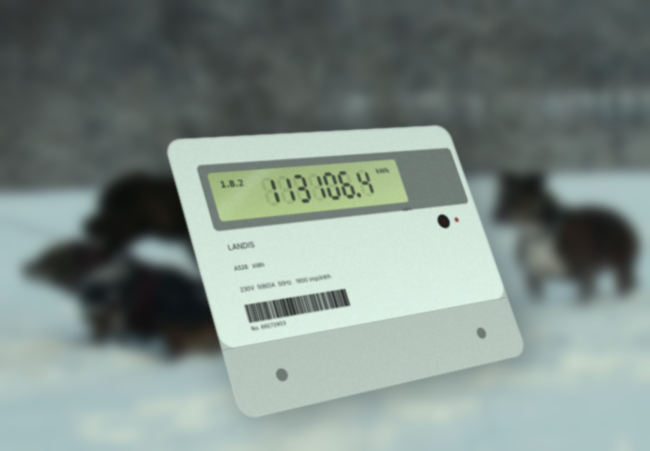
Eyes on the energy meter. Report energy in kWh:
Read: 113106.4 kWh
